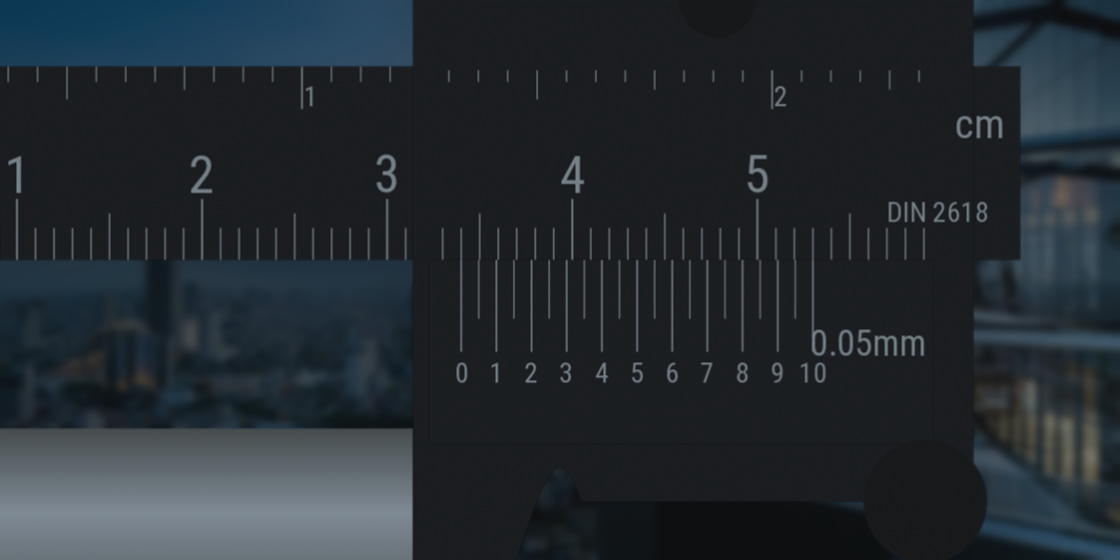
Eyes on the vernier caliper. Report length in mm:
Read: 34.0 mm
